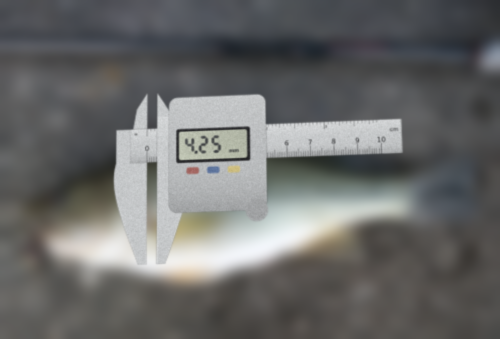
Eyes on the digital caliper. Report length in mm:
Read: 4.25 mm
